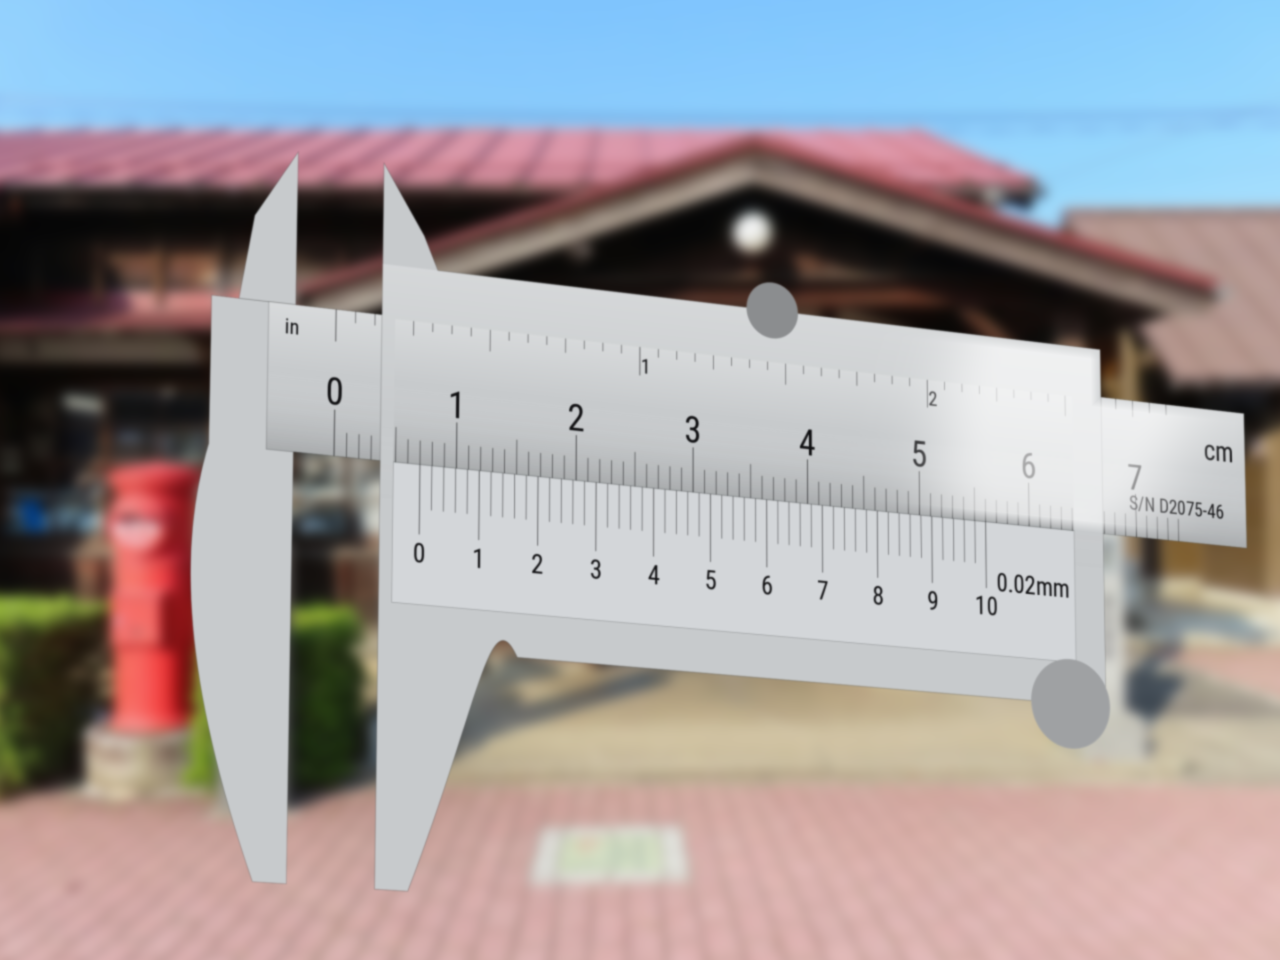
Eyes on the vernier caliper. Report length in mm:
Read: 7.0 mm
